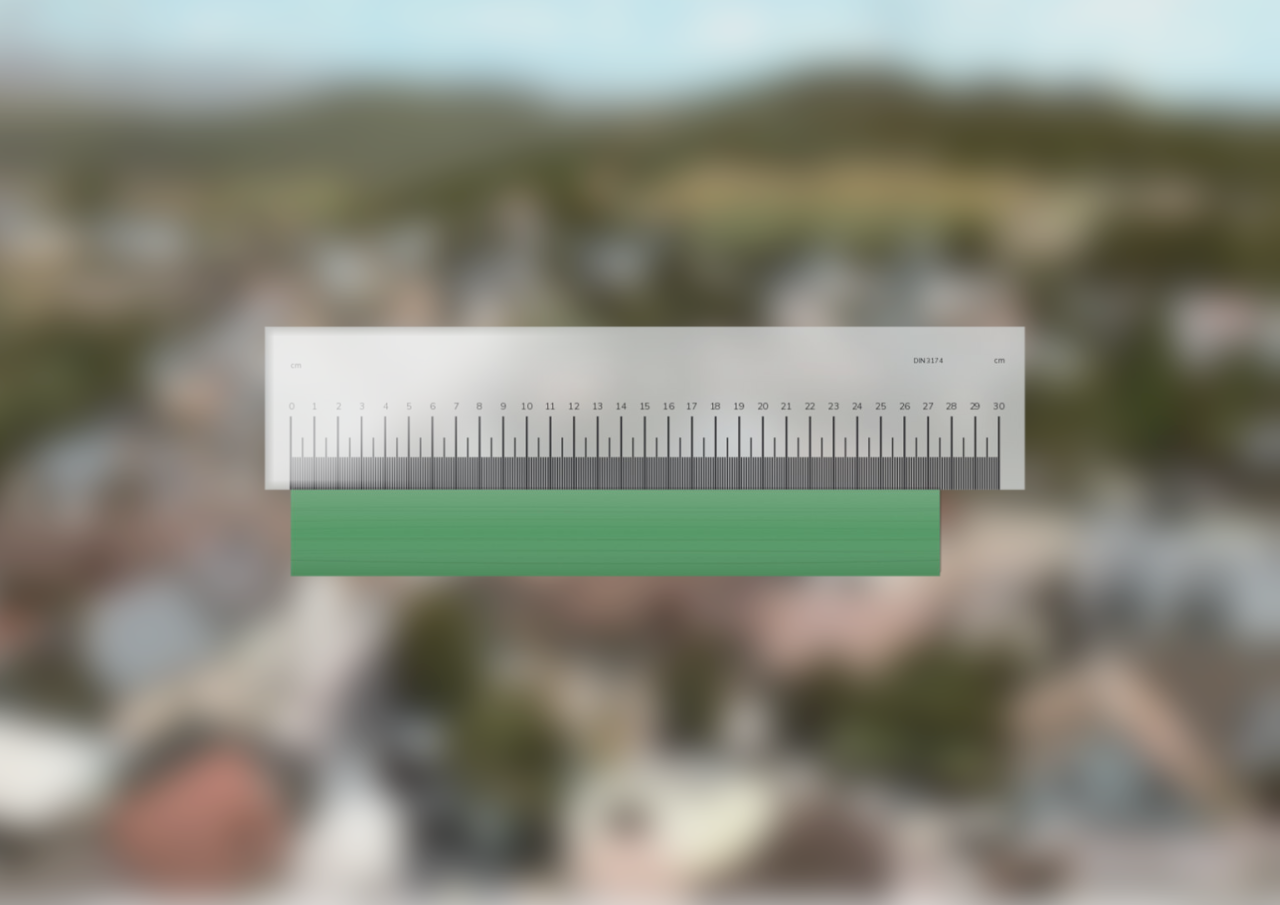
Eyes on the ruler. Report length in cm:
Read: 27.5 cm
